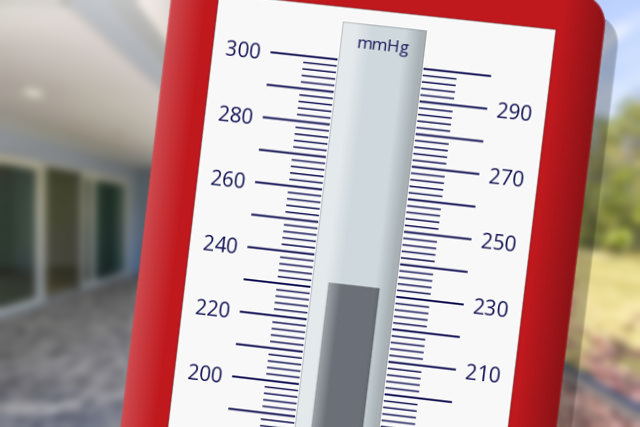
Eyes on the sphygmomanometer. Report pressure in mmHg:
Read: 232 mmHg
